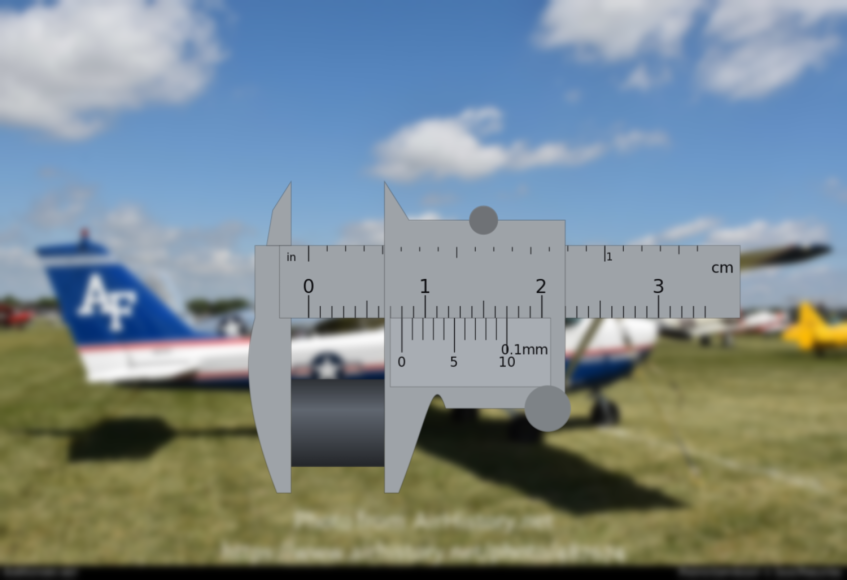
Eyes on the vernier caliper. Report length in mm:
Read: 8.0 mm
